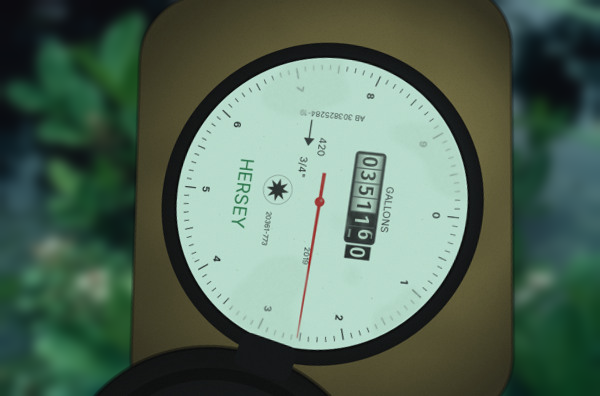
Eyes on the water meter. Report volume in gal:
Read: 351162.5 gal
